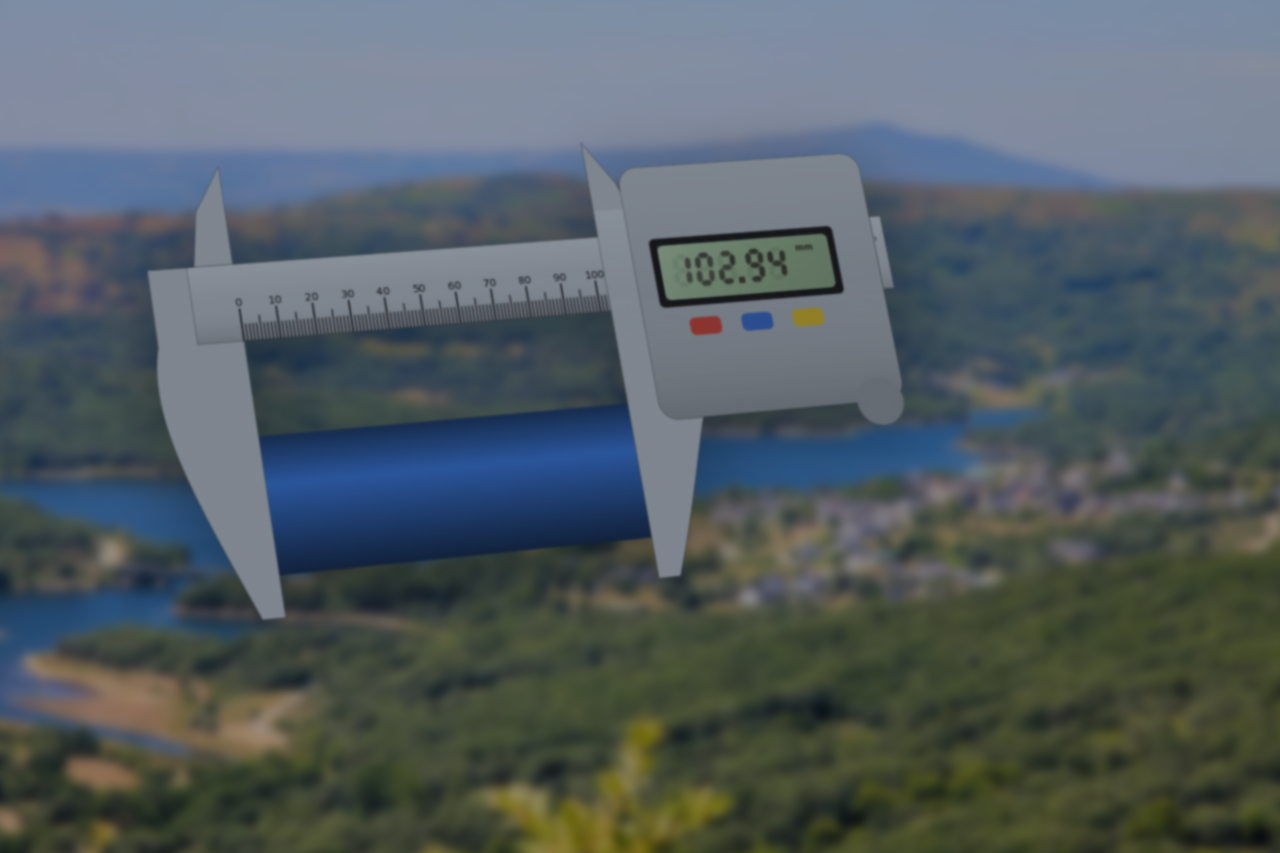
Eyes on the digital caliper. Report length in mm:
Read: 102.94 mm
